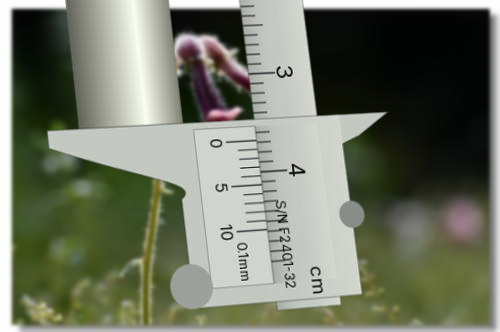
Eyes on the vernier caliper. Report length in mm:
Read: 36.8 mm
